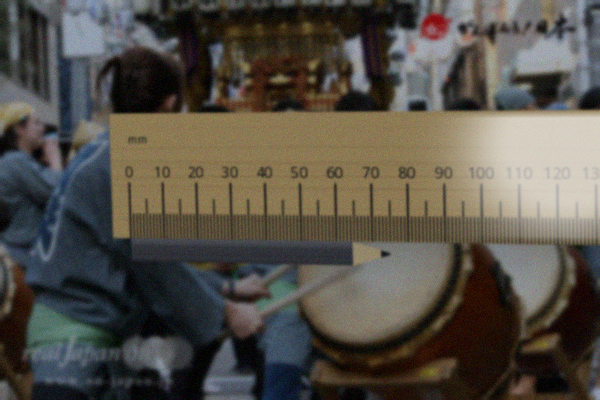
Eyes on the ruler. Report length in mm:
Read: 75 mm
